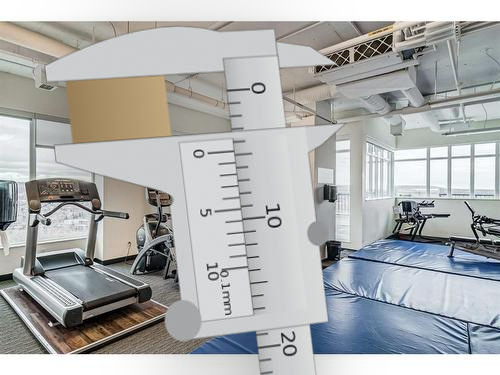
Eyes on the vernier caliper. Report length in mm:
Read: 4.7 mm
